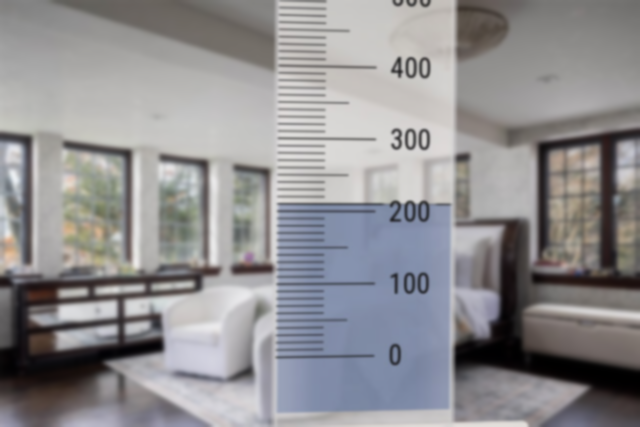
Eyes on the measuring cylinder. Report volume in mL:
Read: 210 mL
